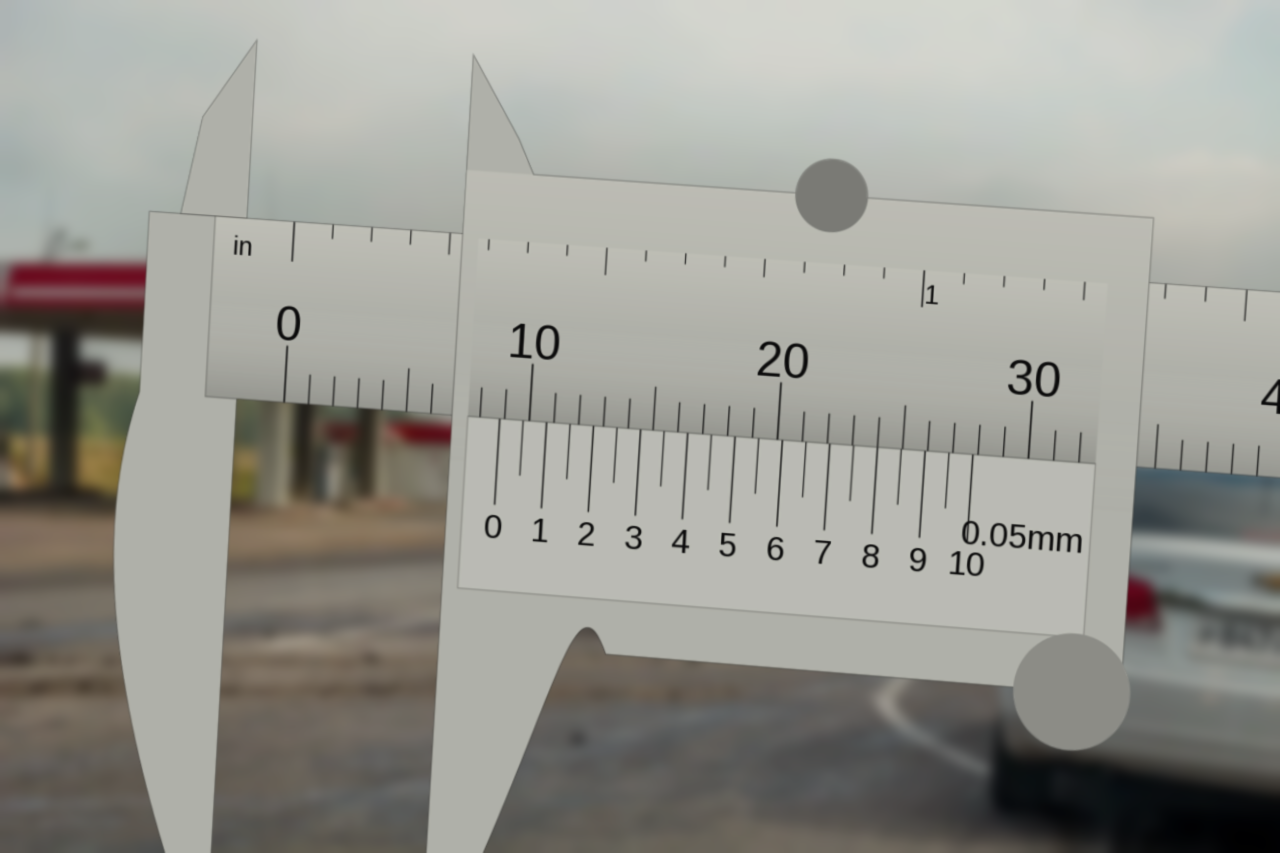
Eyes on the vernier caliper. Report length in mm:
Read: 8.8 mm
